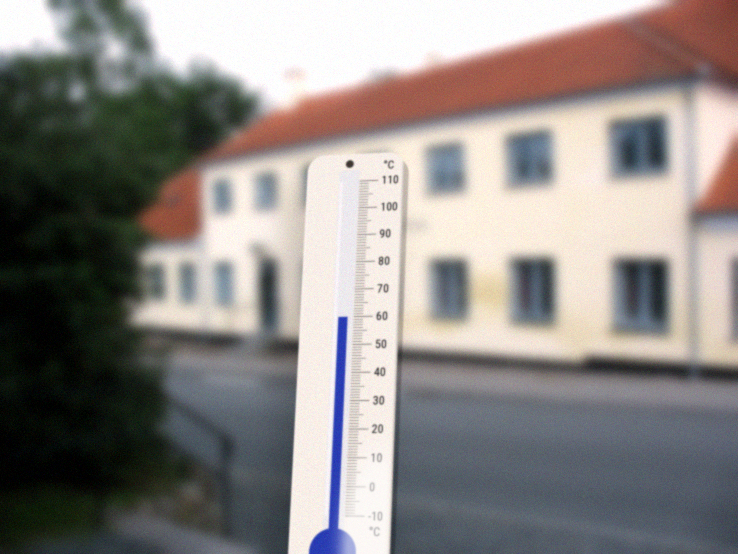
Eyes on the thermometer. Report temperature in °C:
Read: 60 °C
